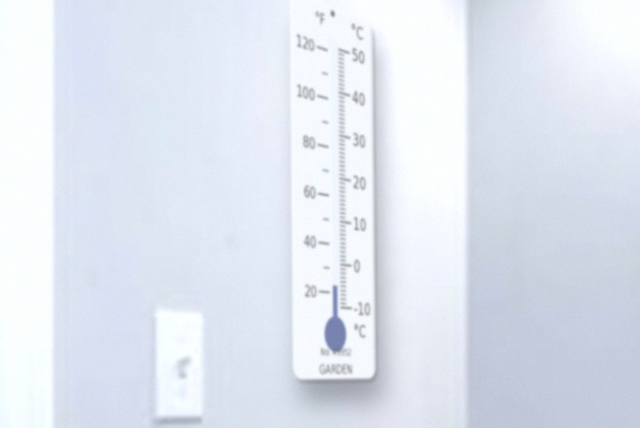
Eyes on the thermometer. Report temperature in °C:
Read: -5 °C
